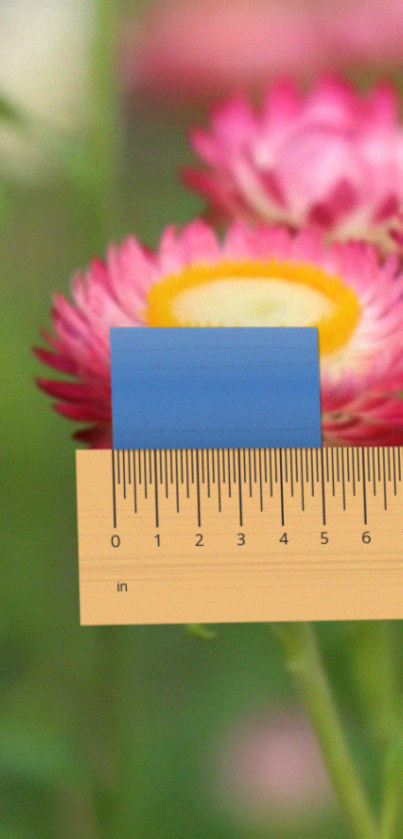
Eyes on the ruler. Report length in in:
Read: 5 in
